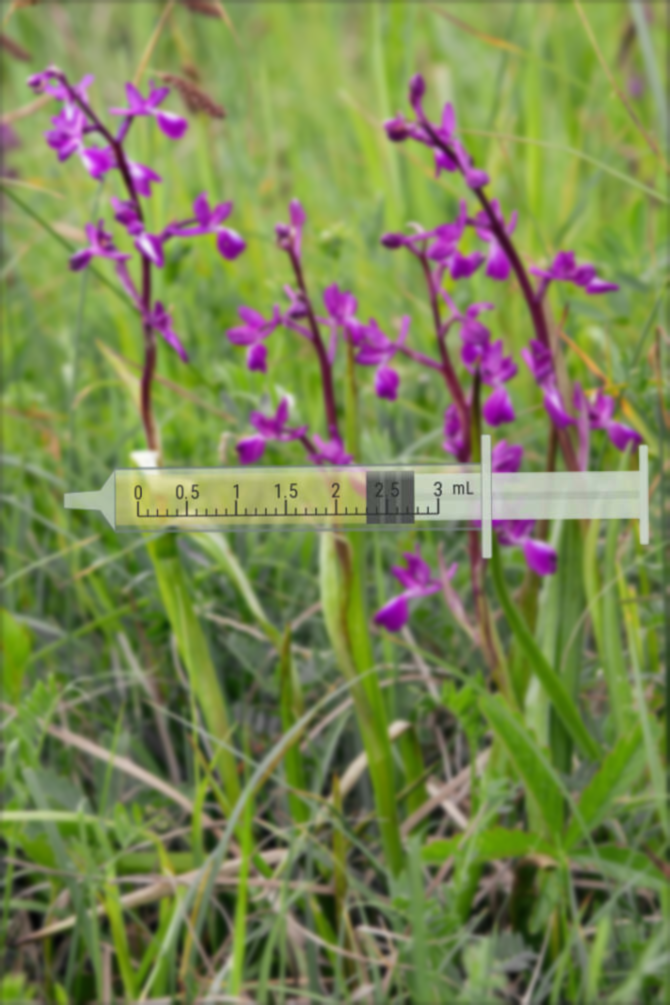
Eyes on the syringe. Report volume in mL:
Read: 2.3 mL
